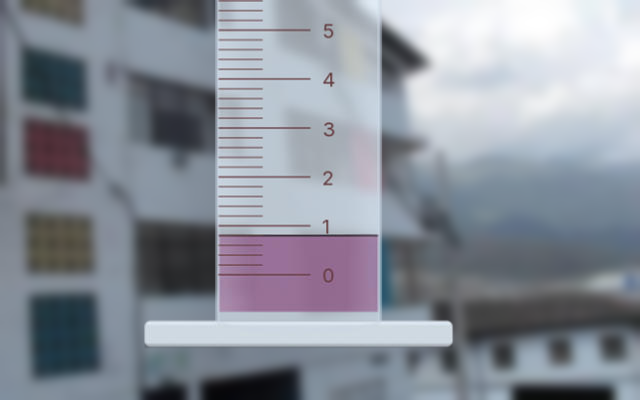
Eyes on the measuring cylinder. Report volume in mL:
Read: 0.8 mL
